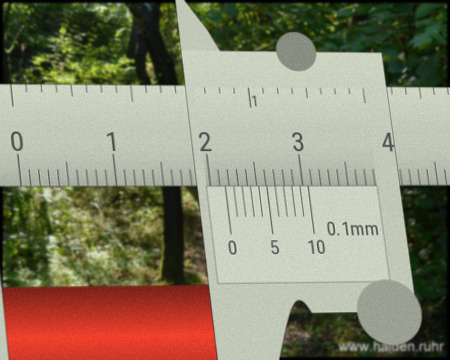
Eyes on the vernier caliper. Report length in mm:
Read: 21.6 mm
